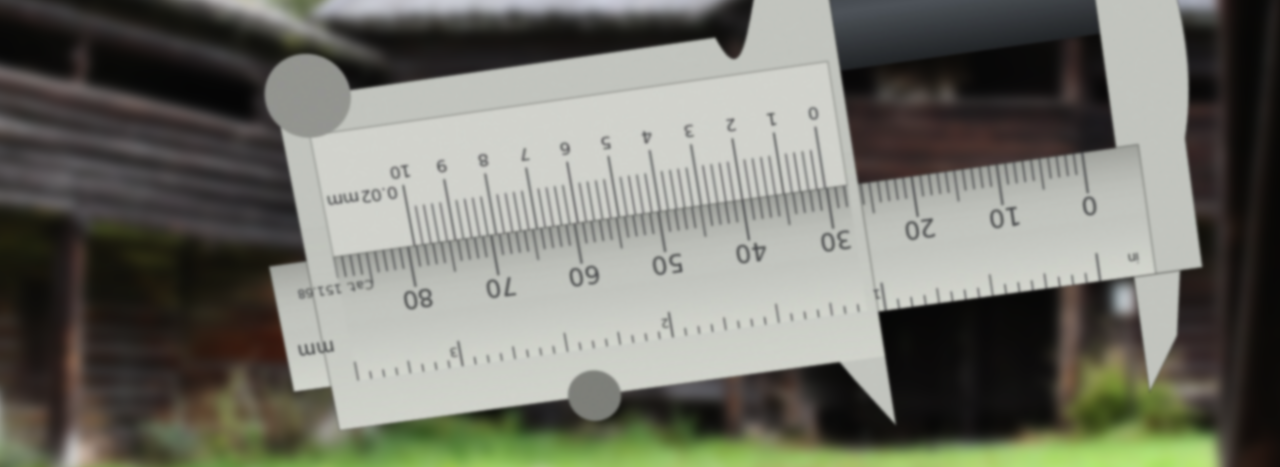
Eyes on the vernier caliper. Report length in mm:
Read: 30.2 mm
